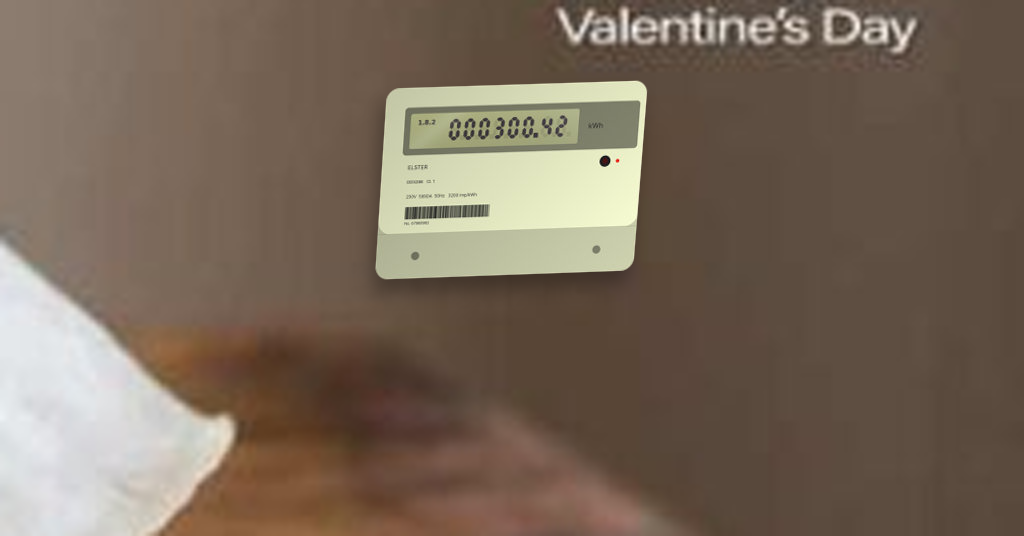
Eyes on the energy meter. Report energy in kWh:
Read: 300.42 kWh
